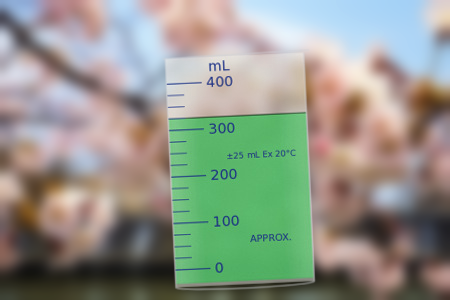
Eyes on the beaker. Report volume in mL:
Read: 325 mL
